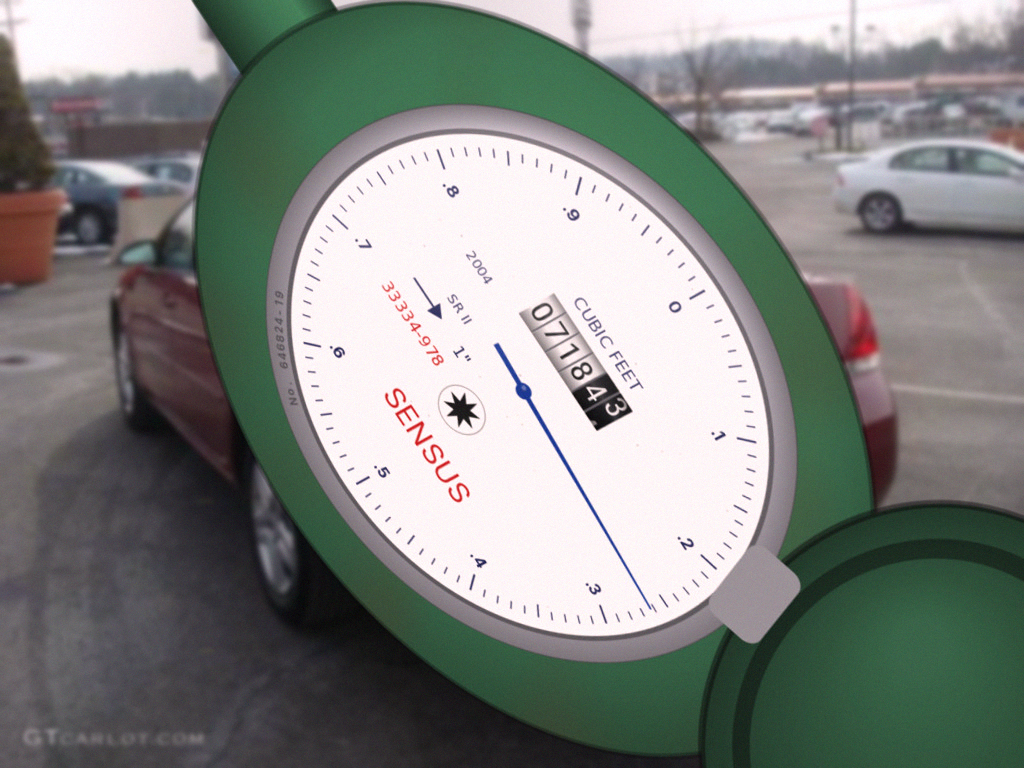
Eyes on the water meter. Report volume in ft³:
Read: 71843.26 ft³
